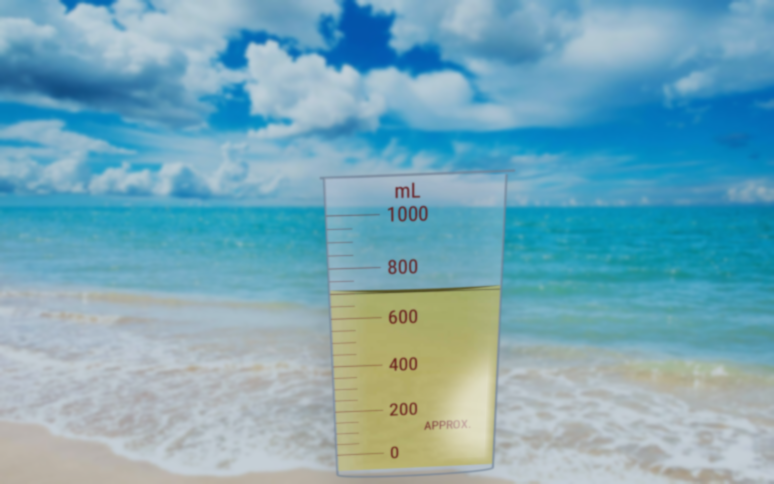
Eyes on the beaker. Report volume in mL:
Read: 700 mL
